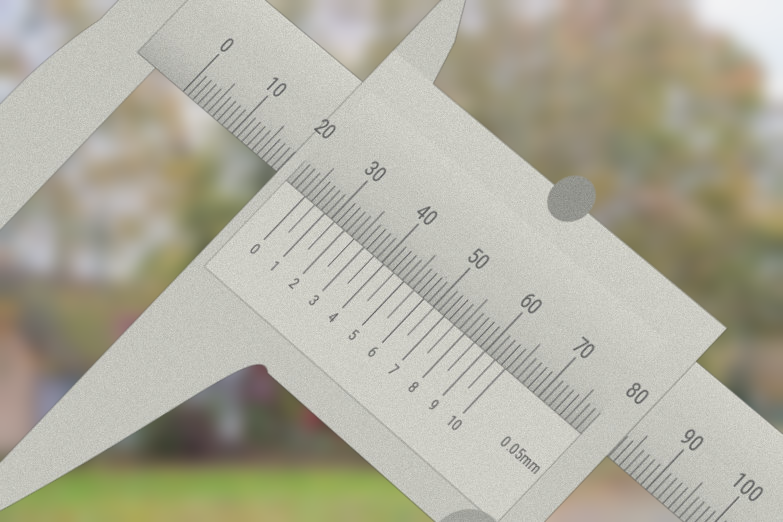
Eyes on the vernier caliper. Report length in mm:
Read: 24.8 mm
